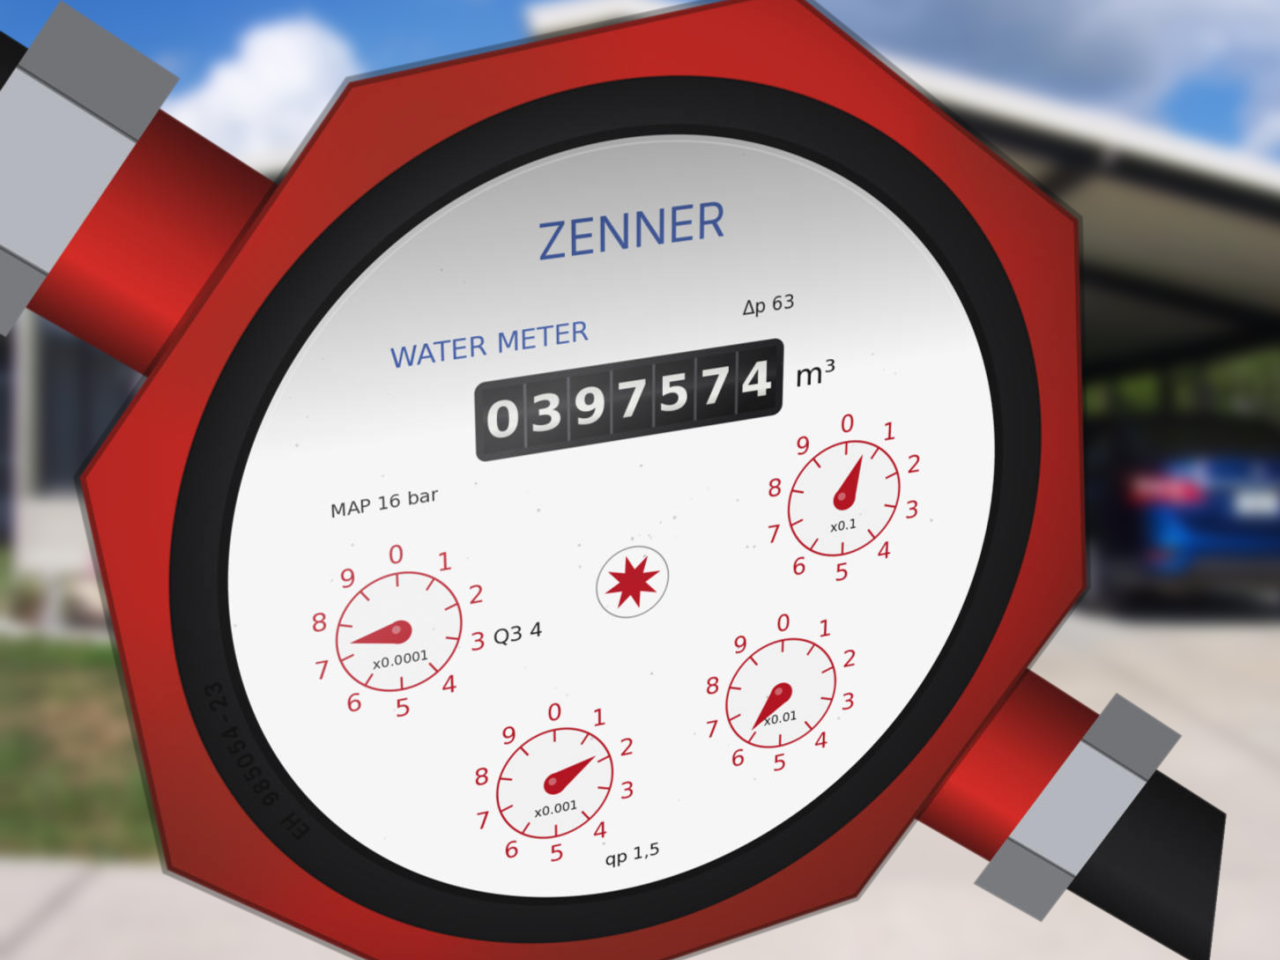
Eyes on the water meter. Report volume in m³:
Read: 397574.0617 m³
